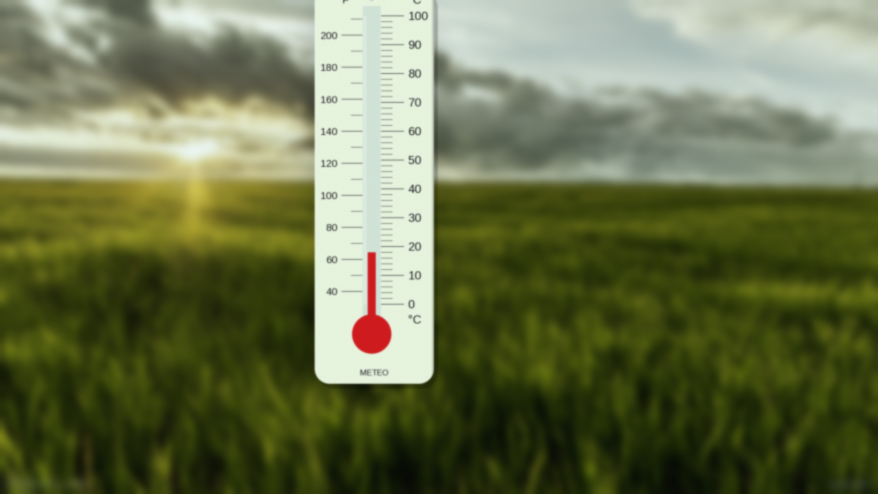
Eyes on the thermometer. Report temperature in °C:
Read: 18 °C
